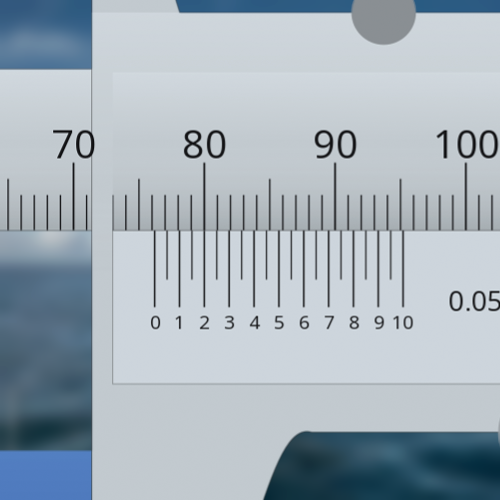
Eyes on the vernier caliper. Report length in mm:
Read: 76.2 mm
